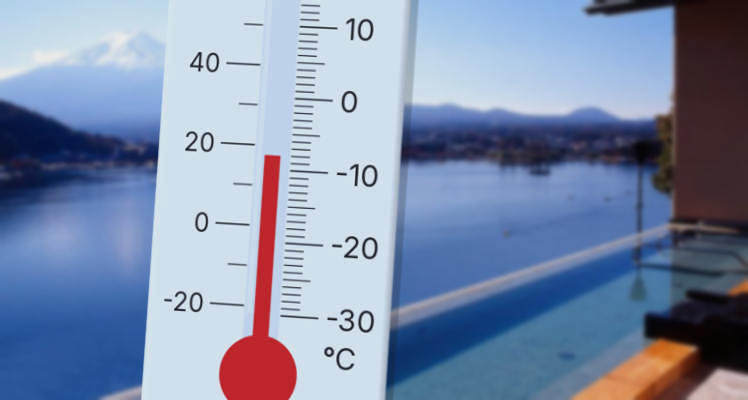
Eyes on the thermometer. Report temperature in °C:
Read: -8 °C
